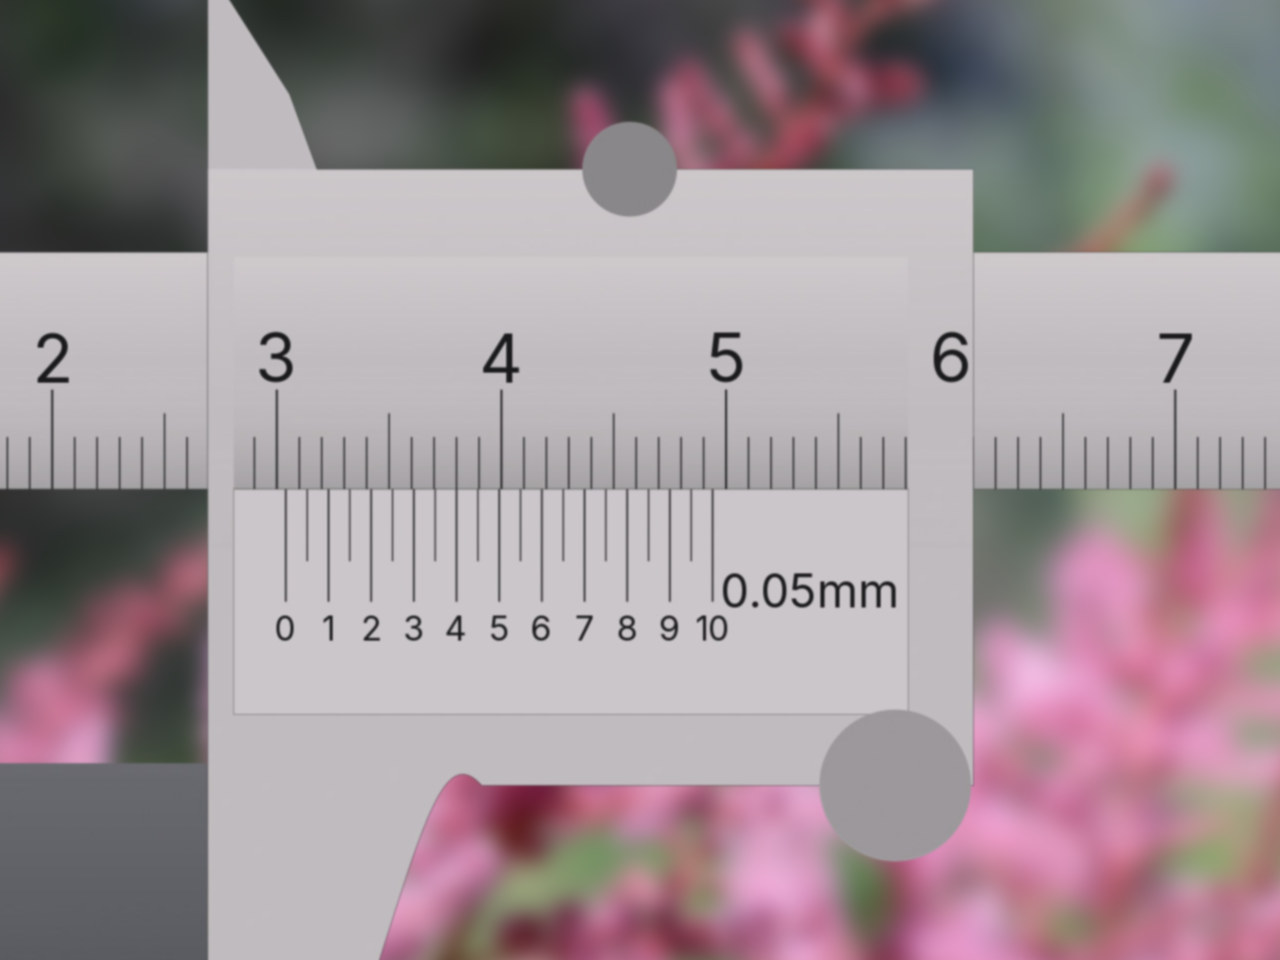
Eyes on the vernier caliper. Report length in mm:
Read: 30.4 mm
